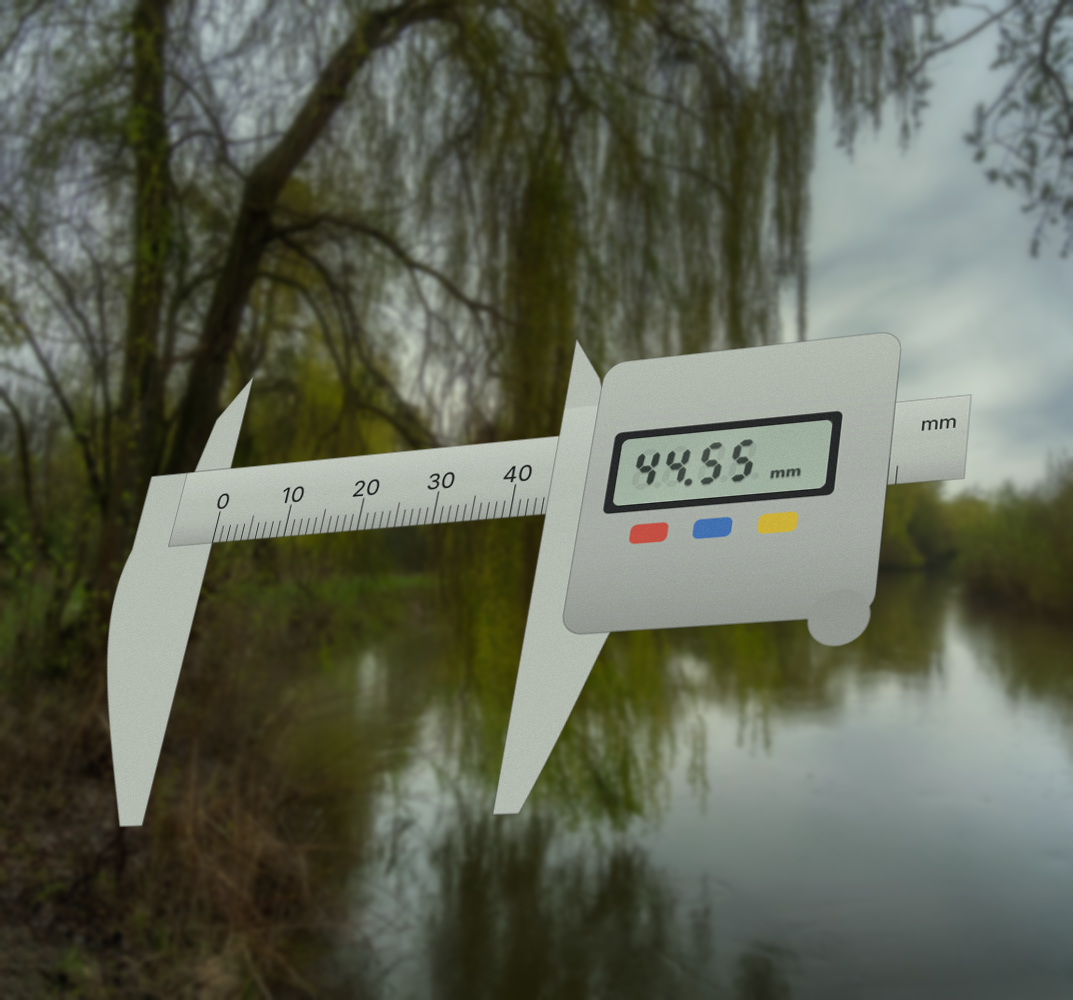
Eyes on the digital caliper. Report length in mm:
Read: 44.55 mm
